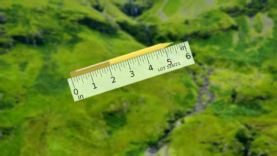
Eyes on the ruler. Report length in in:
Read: 5.5 in
